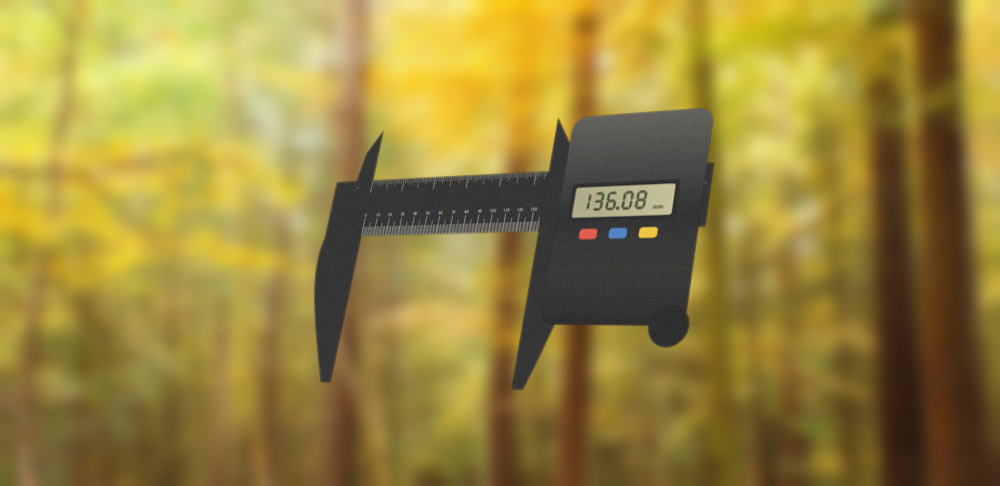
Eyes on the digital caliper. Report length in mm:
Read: 136.08 mm
